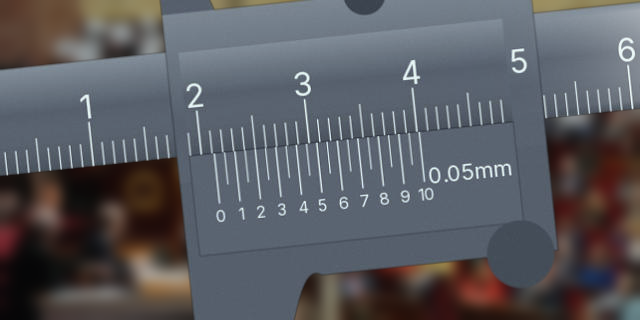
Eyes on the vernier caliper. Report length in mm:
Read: 21.2 mm
